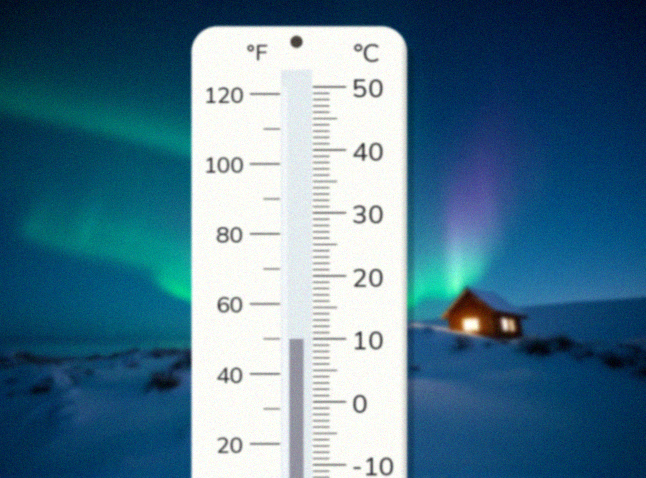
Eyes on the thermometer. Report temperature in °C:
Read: 10 °C
